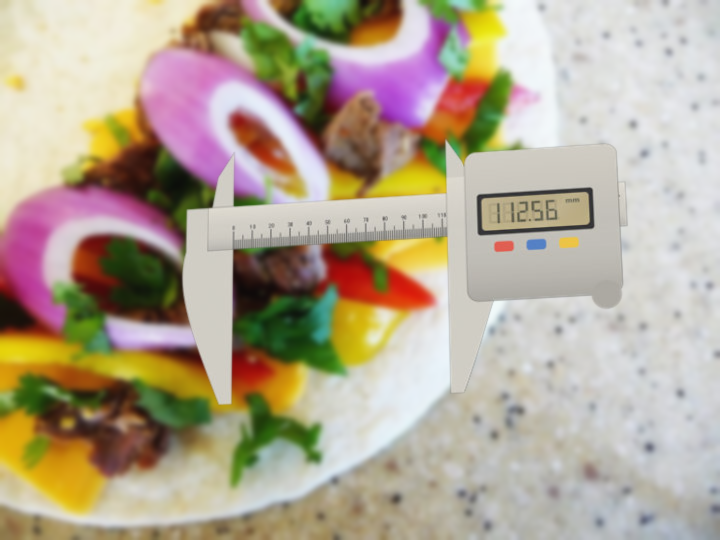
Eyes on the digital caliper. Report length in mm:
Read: 112.56 mm
